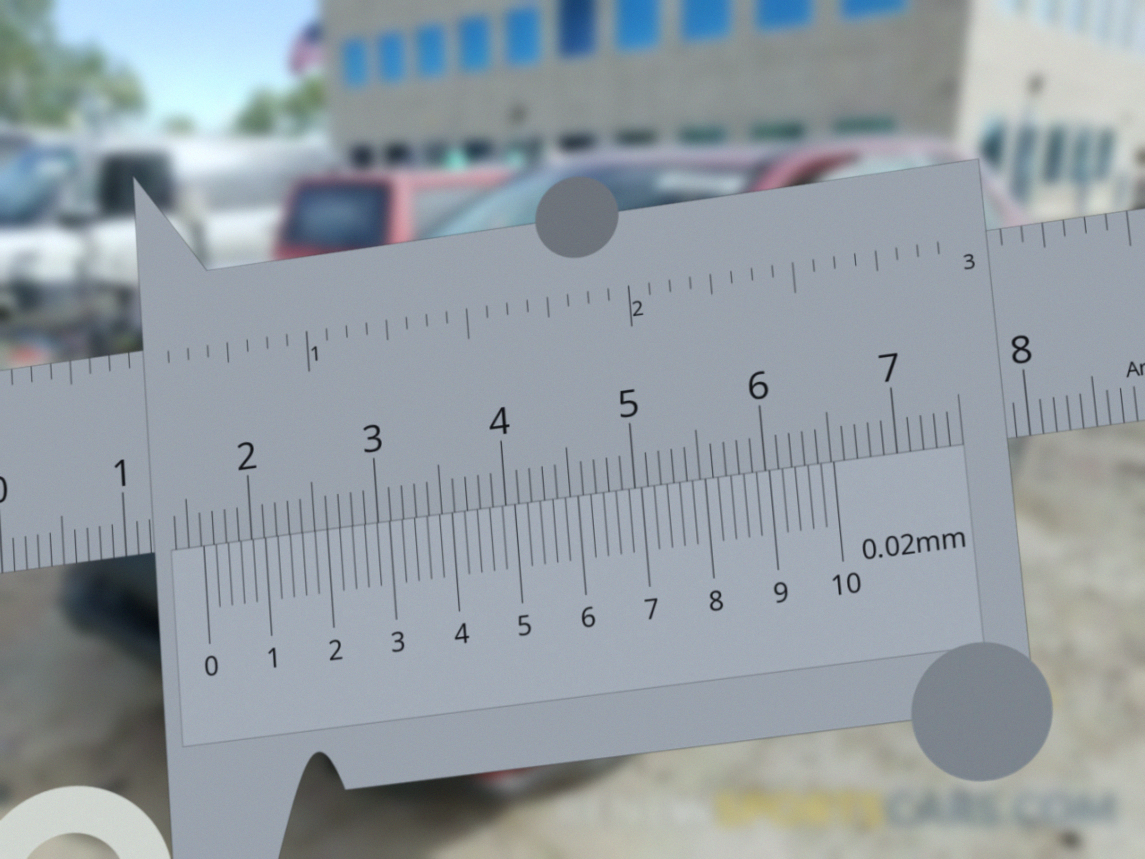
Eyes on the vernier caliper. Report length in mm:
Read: 16.2 mm
